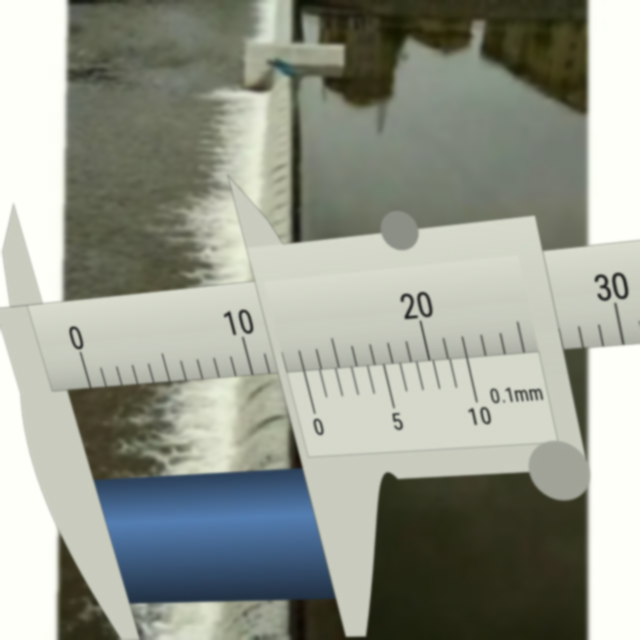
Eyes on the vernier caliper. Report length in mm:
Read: 13.0 mm
